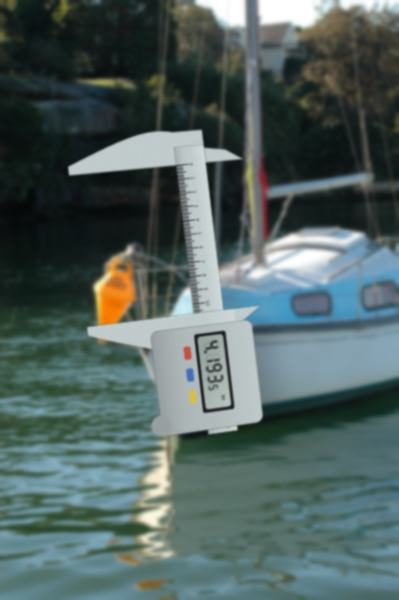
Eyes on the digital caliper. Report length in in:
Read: 4.1935 in
